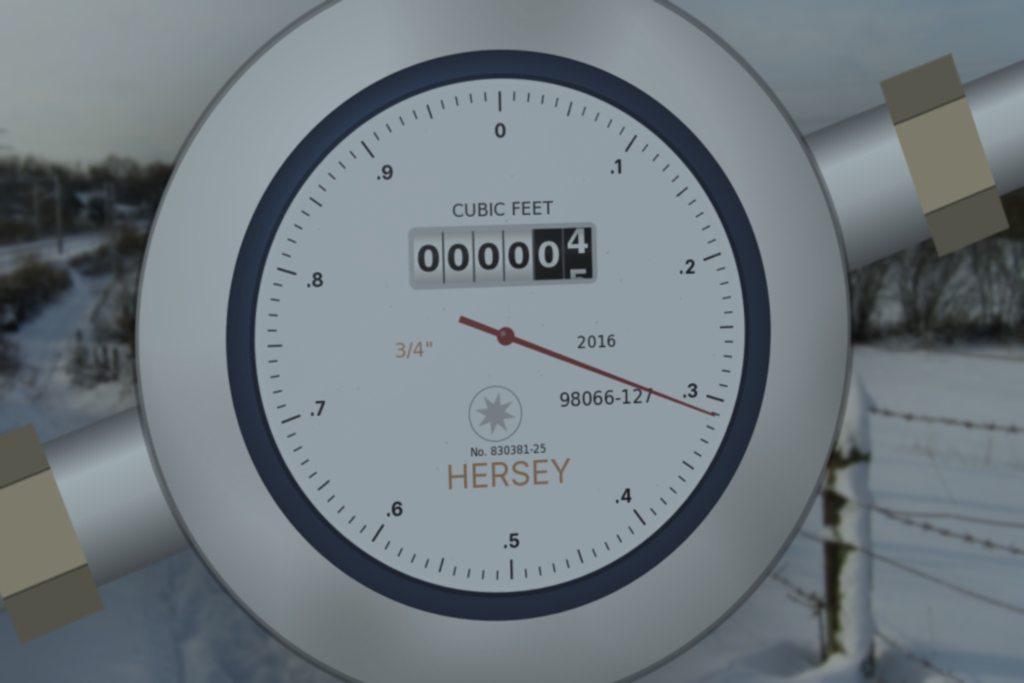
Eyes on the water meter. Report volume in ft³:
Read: 4.31 ft³
